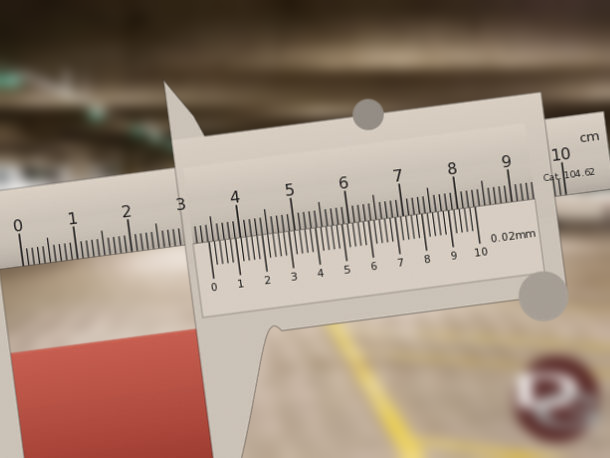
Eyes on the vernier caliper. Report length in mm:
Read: 34.2 mm
